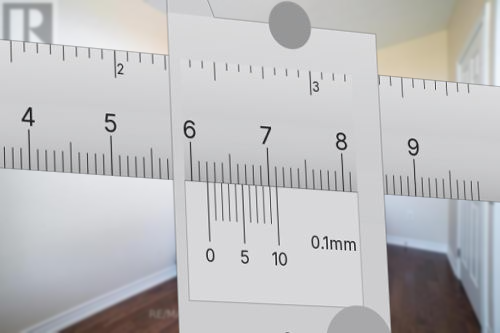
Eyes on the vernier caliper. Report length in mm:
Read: 62.0 mm
